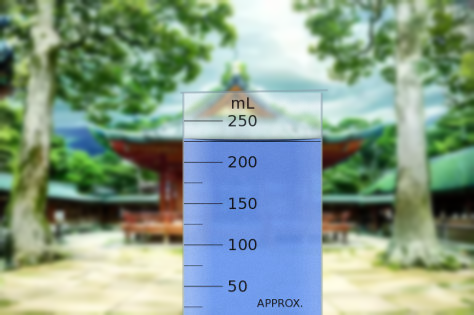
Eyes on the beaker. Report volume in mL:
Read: 225 mL
